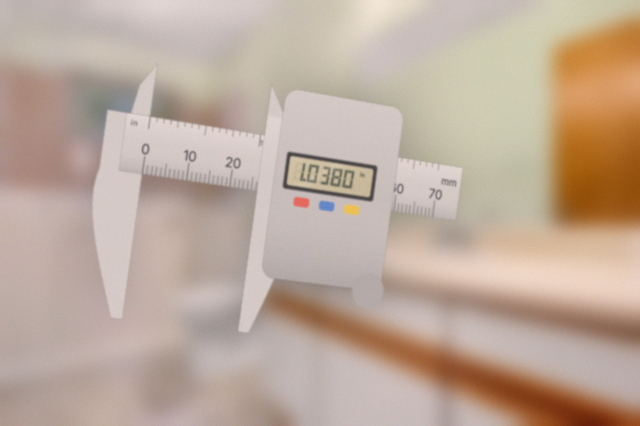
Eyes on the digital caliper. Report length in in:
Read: 1.0380 in
